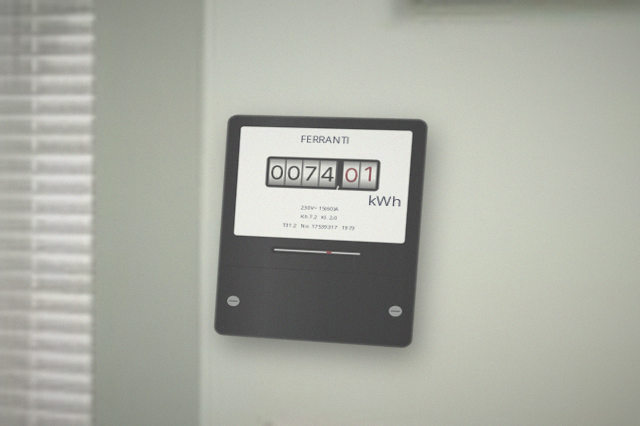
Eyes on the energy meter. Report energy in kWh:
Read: 74.01 kWh
